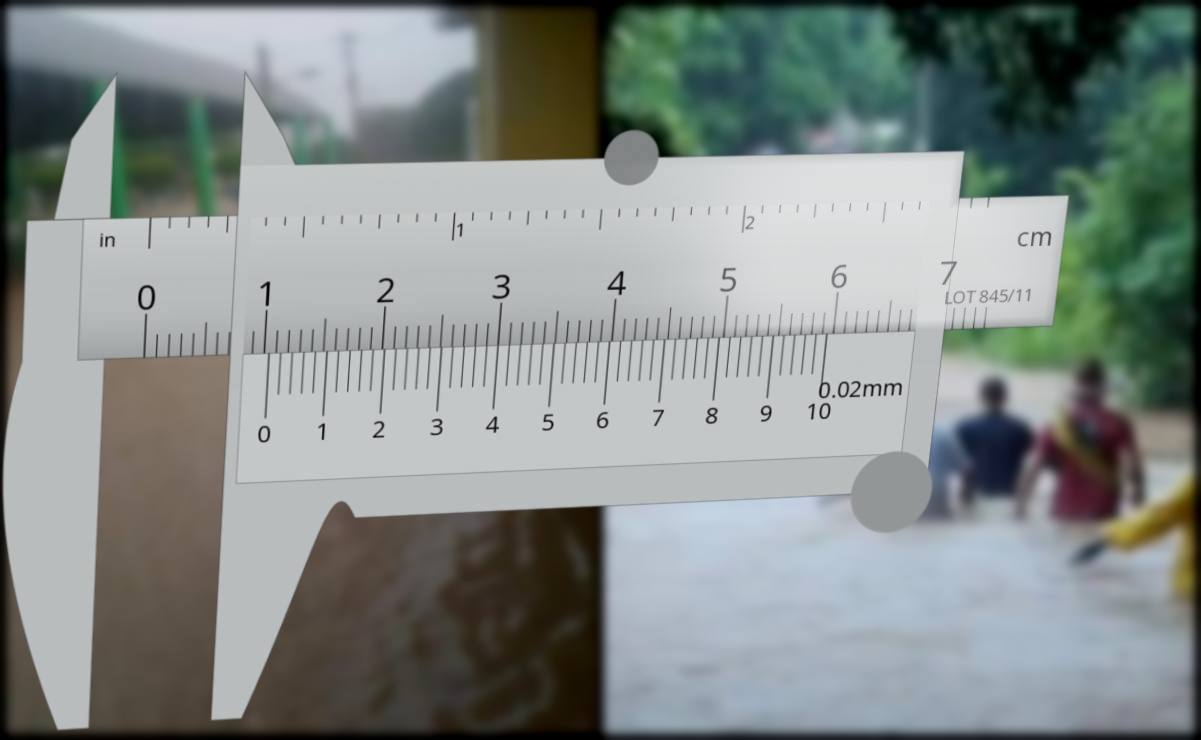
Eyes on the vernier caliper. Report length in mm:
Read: 10.4 mm
